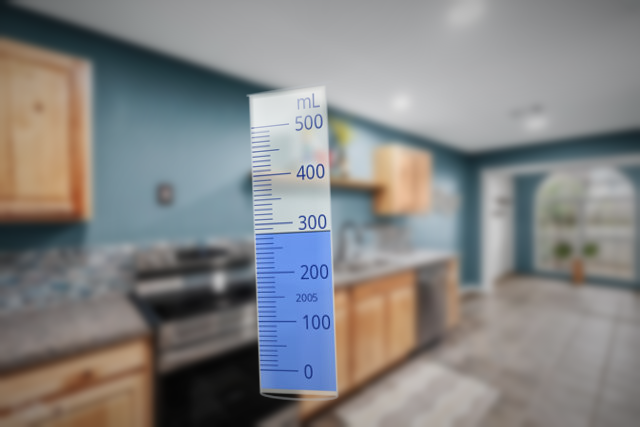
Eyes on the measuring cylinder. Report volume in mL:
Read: 280 mL
